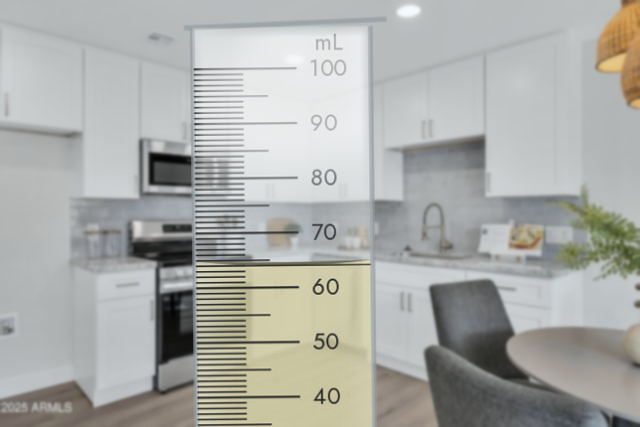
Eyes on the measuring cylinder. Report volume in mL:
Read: 64 mL
